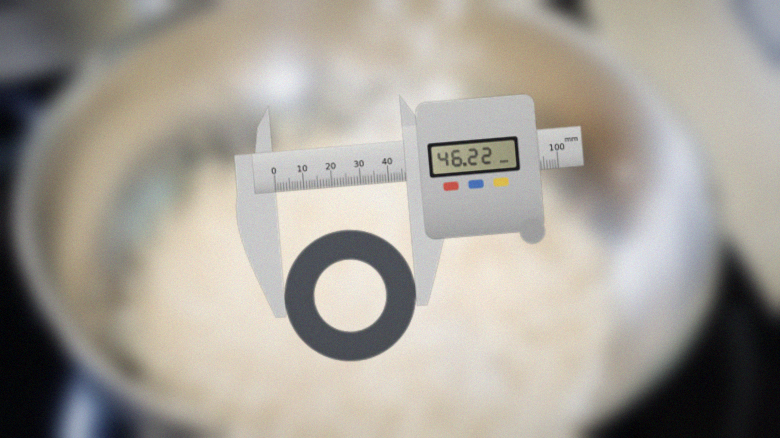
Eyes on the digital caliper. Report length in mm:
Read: 46.22 mm
